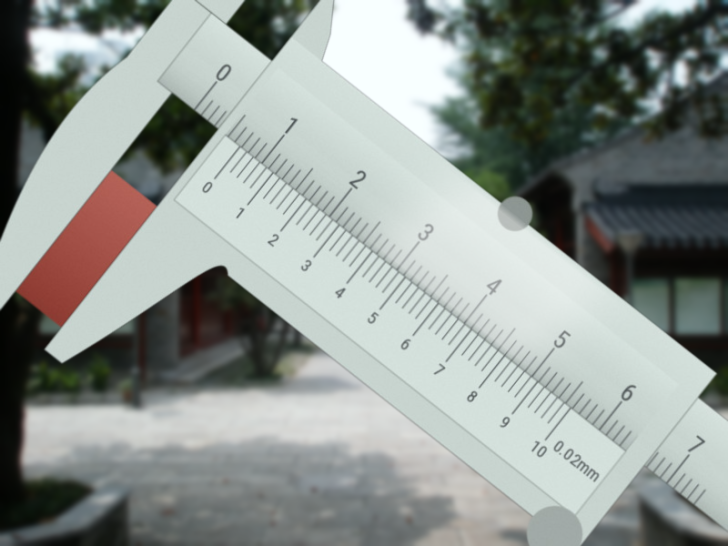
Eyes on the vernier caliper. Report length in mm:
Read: 6.8 mm
